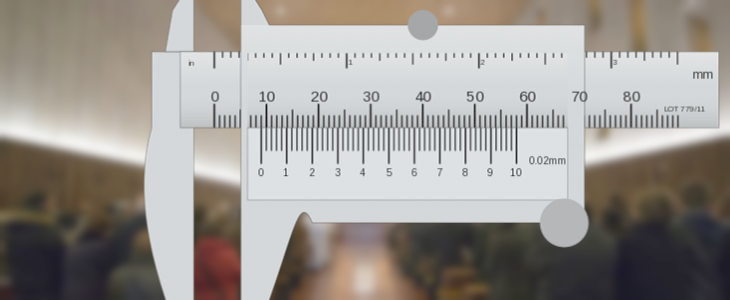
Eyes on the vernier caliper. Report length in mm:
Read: 9.0 mm
